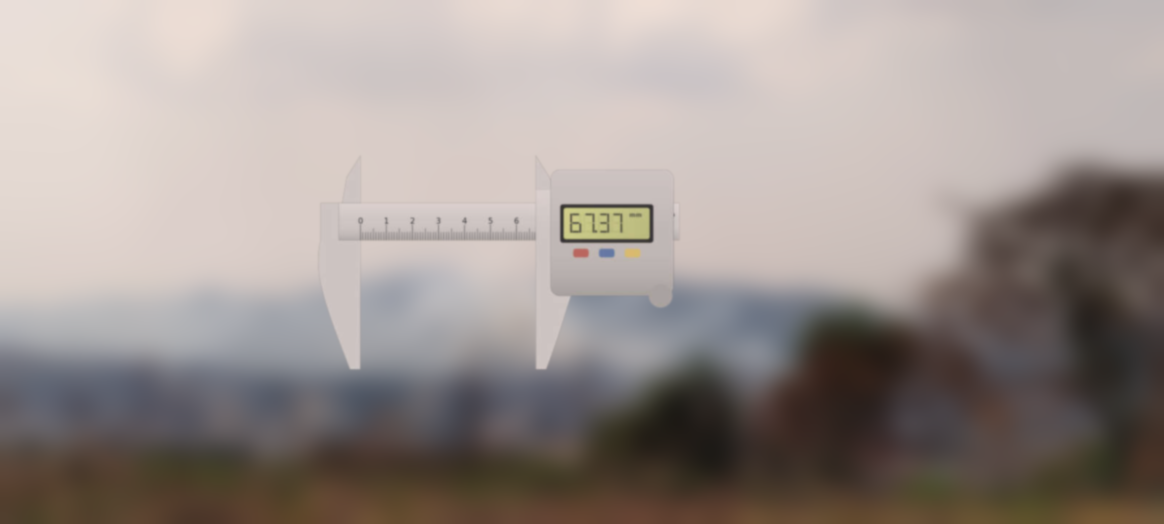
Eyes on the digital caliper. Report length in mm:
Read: 67.37 mm
